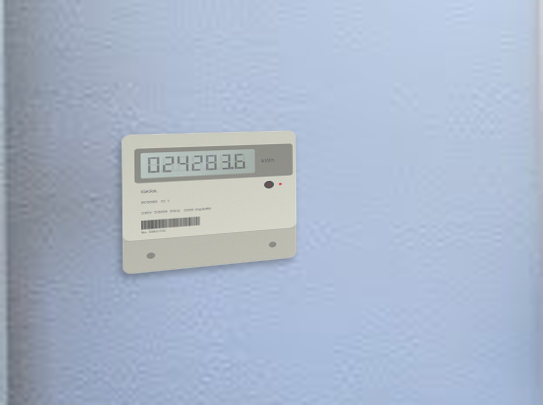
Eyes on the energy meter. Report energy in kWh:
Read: 24283.6 kWh
